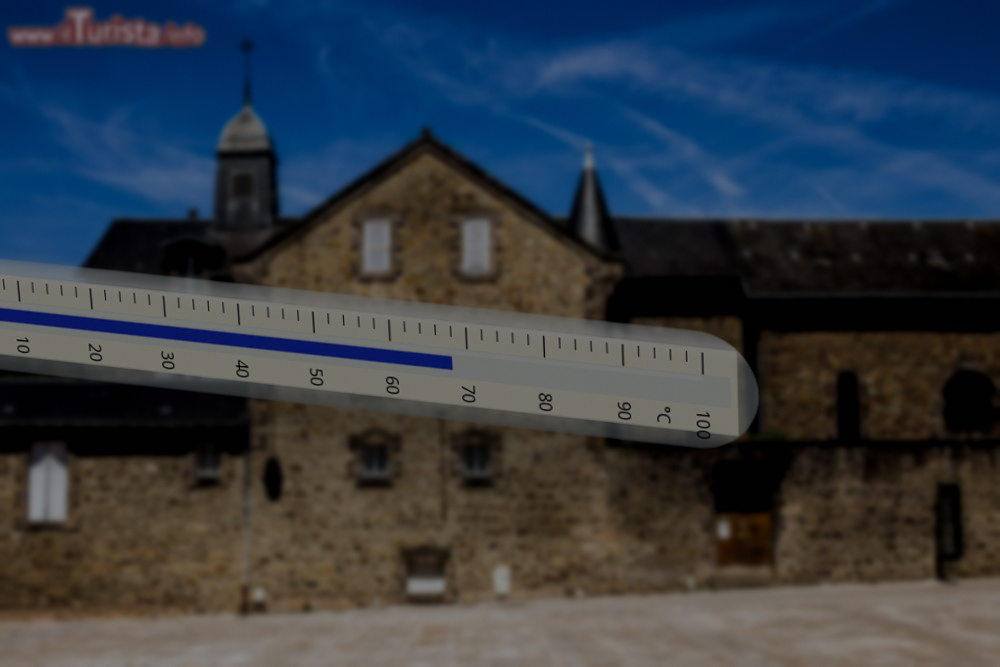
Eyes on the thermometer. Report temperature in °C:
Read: 68 °C
